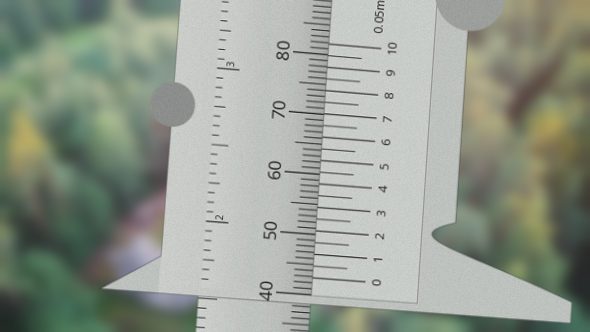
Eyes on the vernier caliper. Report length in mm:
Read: 42.8 mm
